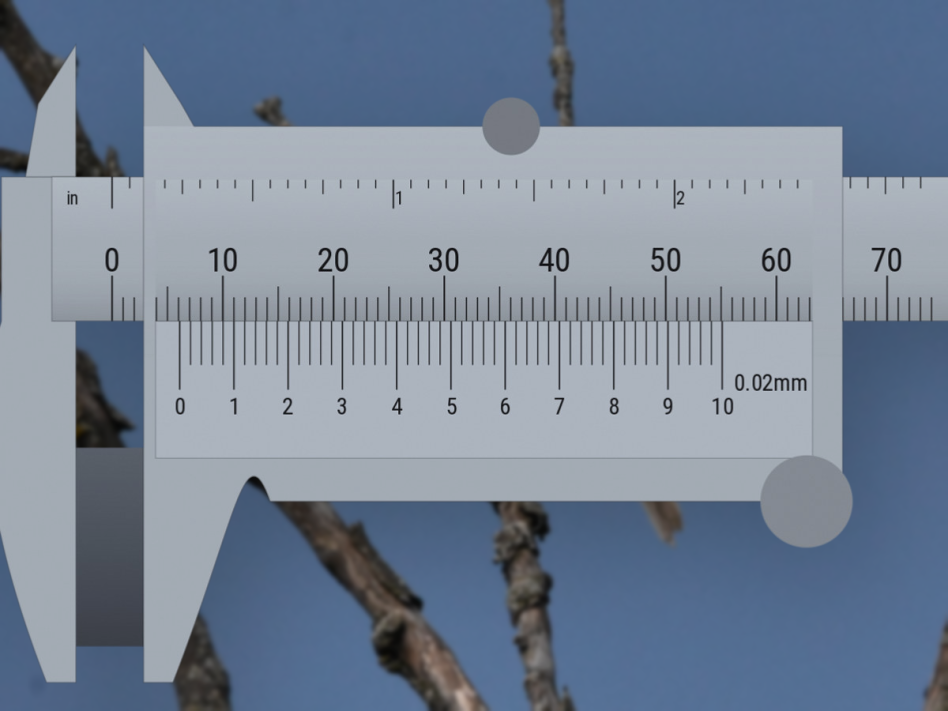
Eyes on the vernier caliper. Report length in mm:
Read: 6.1 mm
